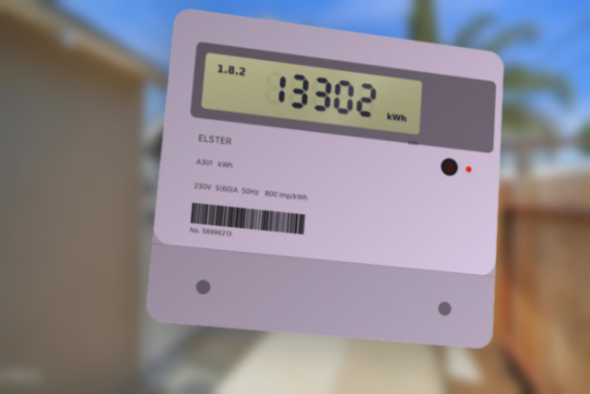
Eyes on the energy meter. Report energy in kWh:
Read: 13302 kWh
